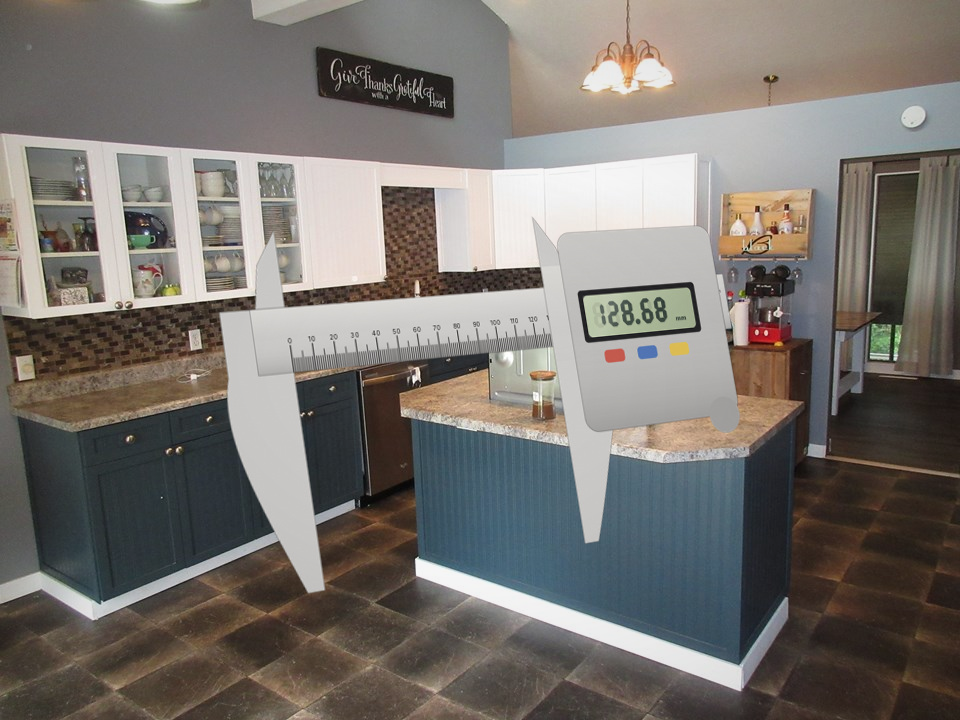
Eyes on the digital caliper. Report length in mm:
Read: 128.68 mm
